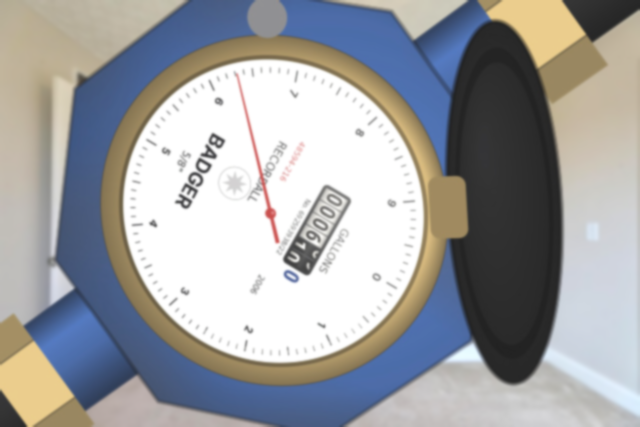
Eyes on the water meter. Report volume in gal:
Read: 6096.3 gal
